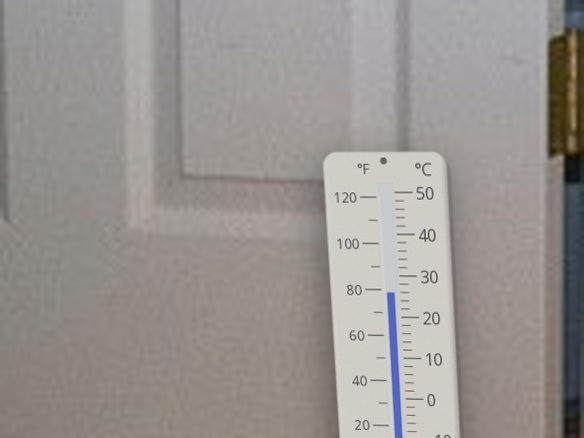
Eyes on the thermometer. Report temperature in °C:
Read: 26 °C
